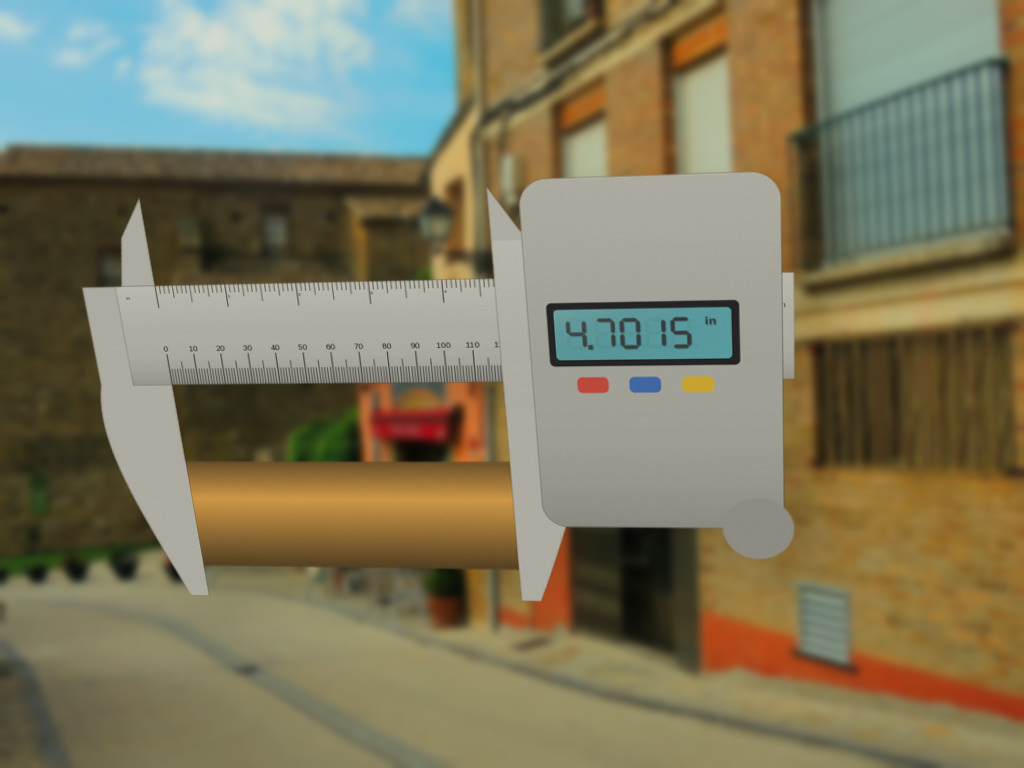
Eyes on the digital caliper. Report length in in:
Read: 4.7015 in
